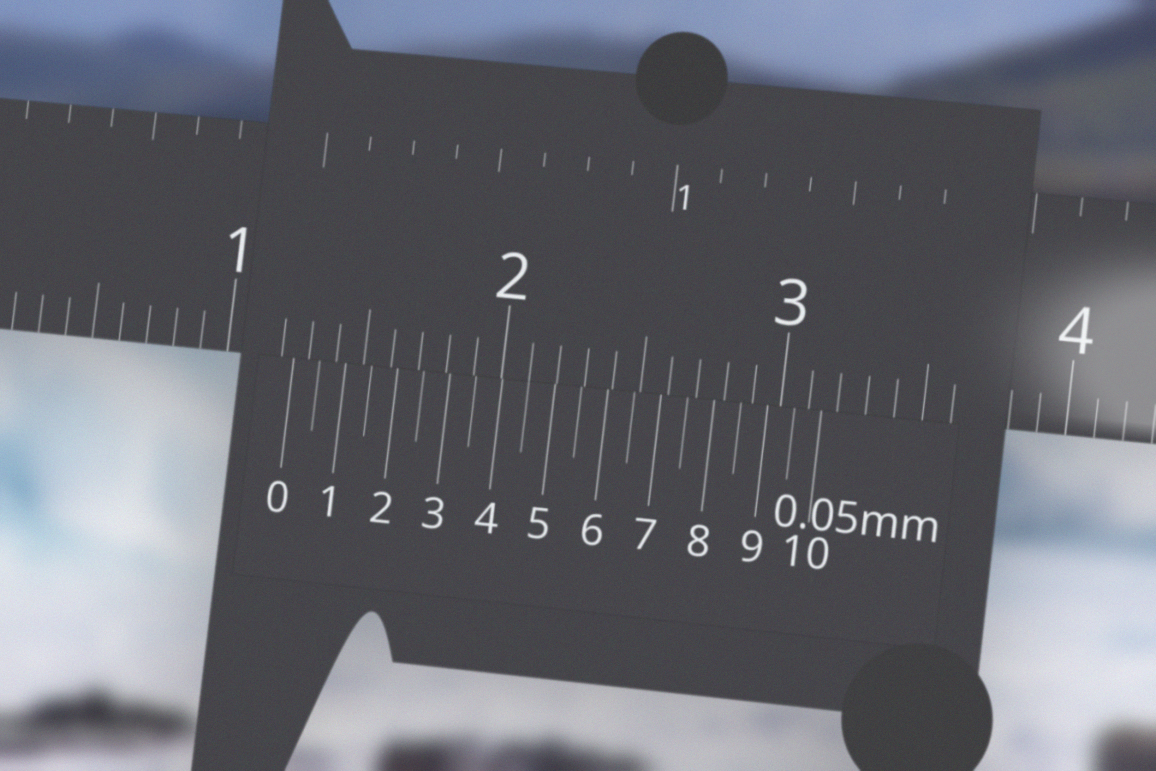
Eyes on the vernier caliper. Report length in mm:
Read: 12.45 mm
